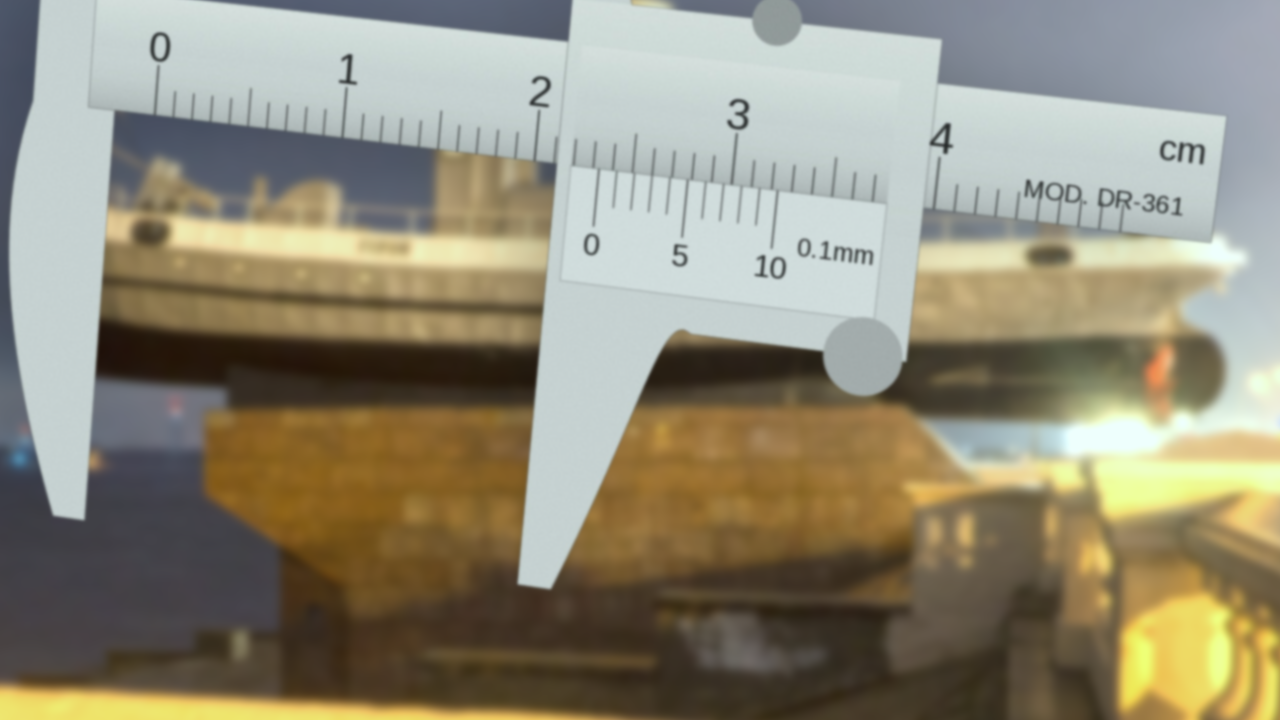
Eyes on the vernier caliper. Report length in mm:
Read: 23.3 mm
